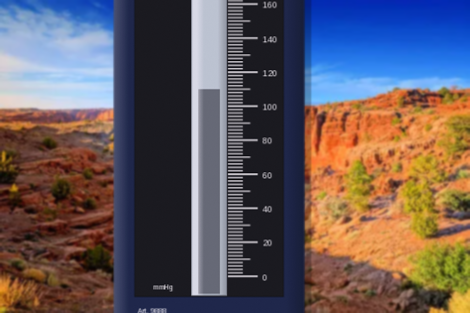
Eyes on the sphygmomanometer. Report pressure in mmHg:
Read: 110 mmHg
